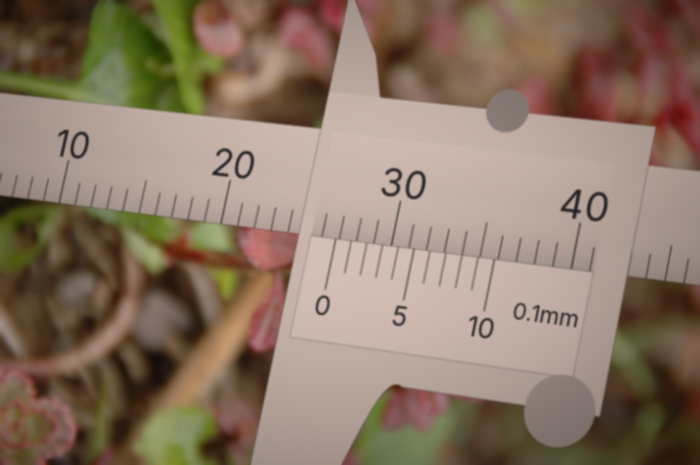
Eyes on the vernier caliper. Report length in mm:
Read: 26.8 mm
